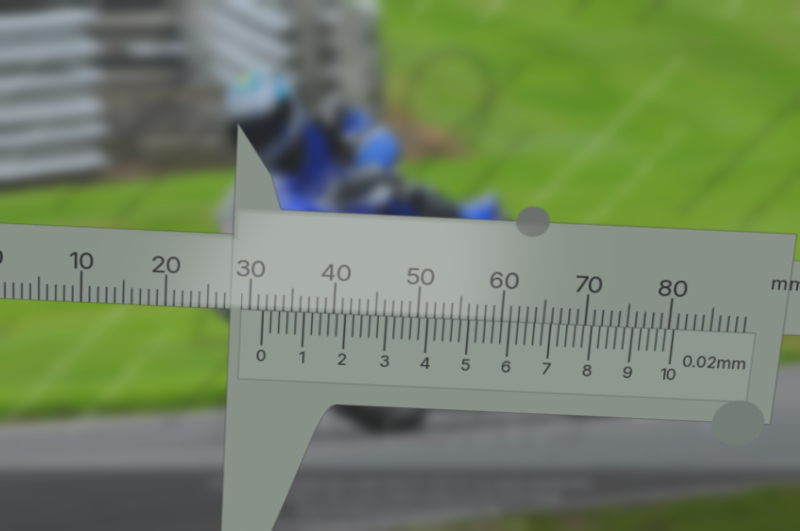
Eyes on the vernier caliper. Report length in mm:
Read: 31.6 mm
